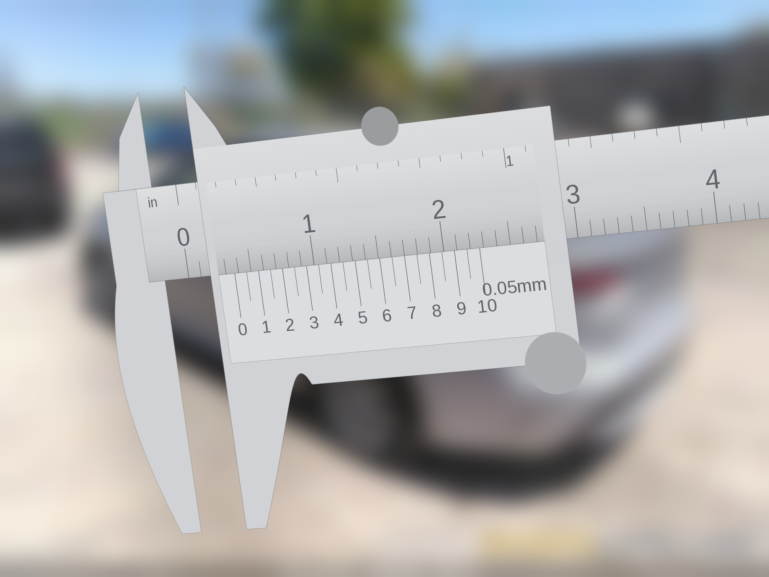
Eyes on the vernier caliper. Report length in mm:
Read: 3.7 mm
